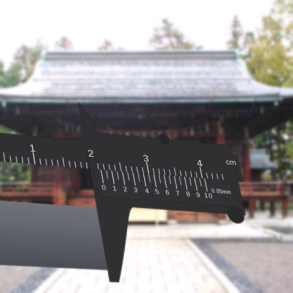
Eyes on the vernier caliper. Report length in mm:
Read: 21.4 mm
